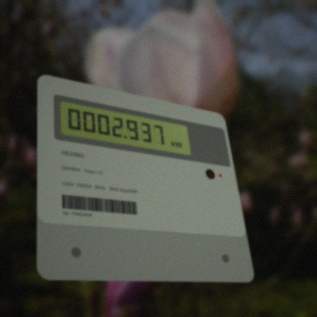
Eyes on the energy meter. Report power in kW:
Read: 2.937 kW
